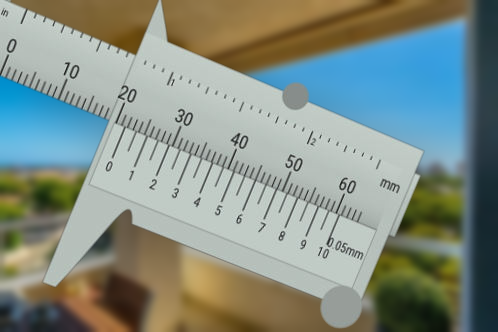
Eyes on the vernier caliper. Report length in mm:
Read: 21.6 mm
